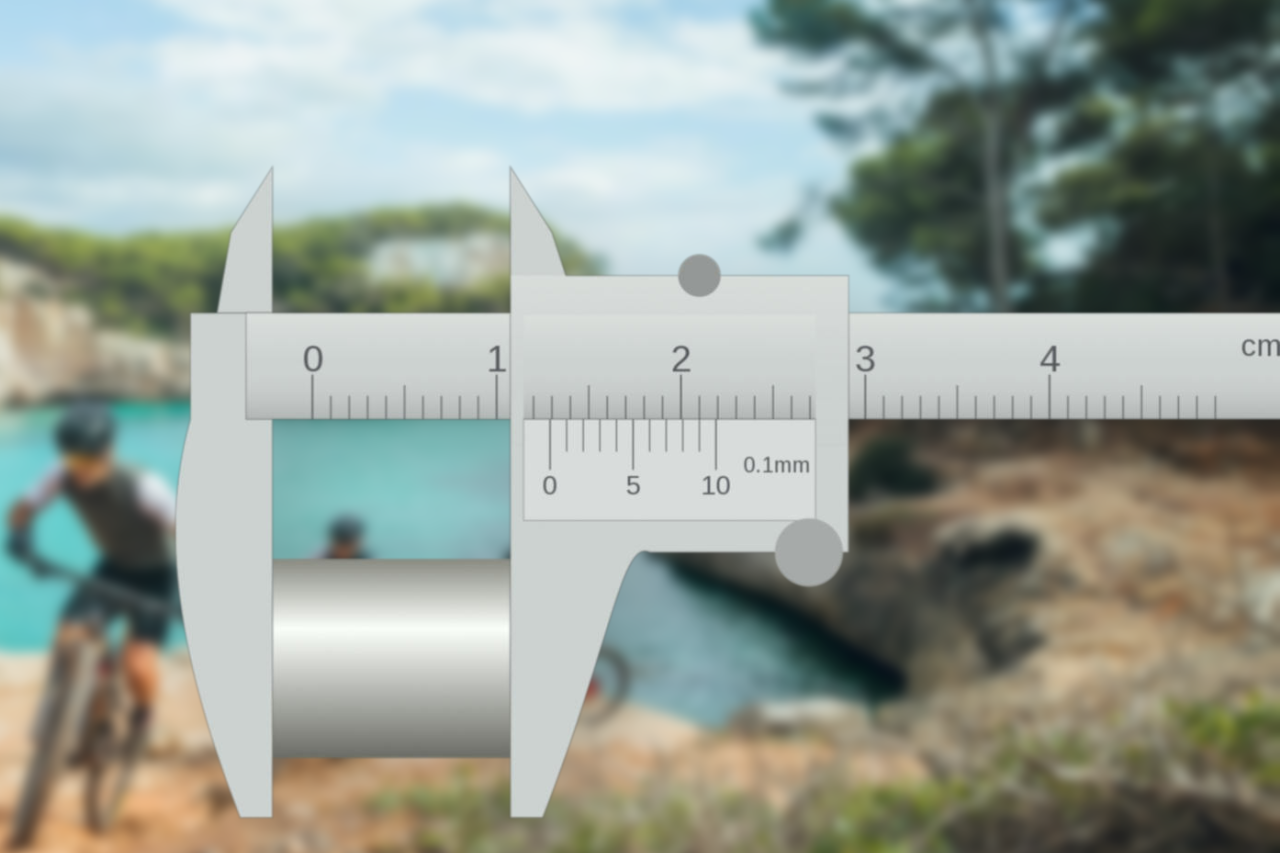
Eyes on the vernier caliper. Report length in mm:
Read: 12.9 mm
